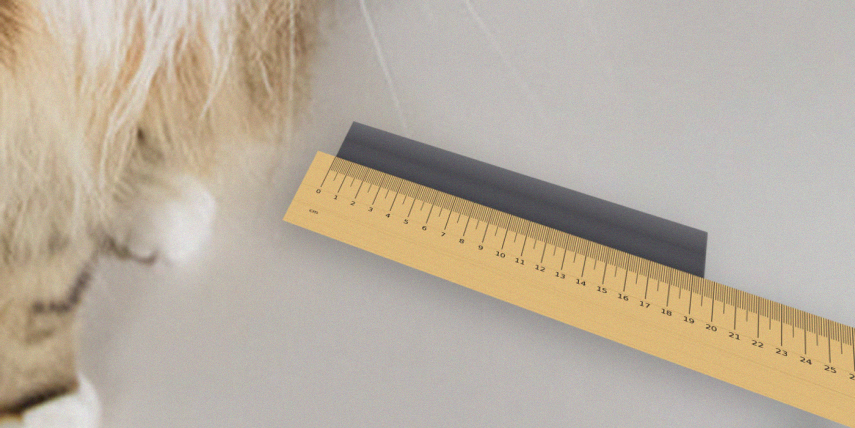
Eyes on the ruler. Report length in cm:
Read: 19.5 cm
